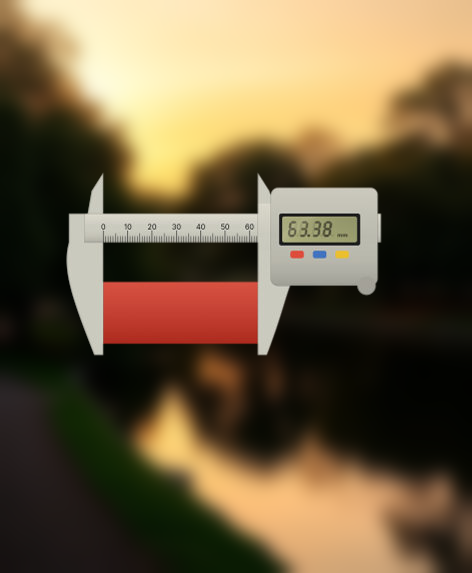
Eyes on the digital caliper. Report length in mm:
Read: 63.38 mm
